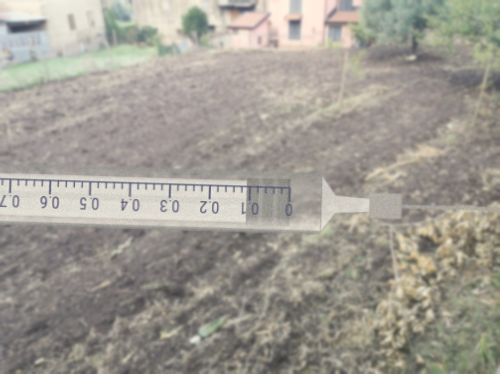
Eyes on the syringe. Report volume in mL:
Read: 0 mL
